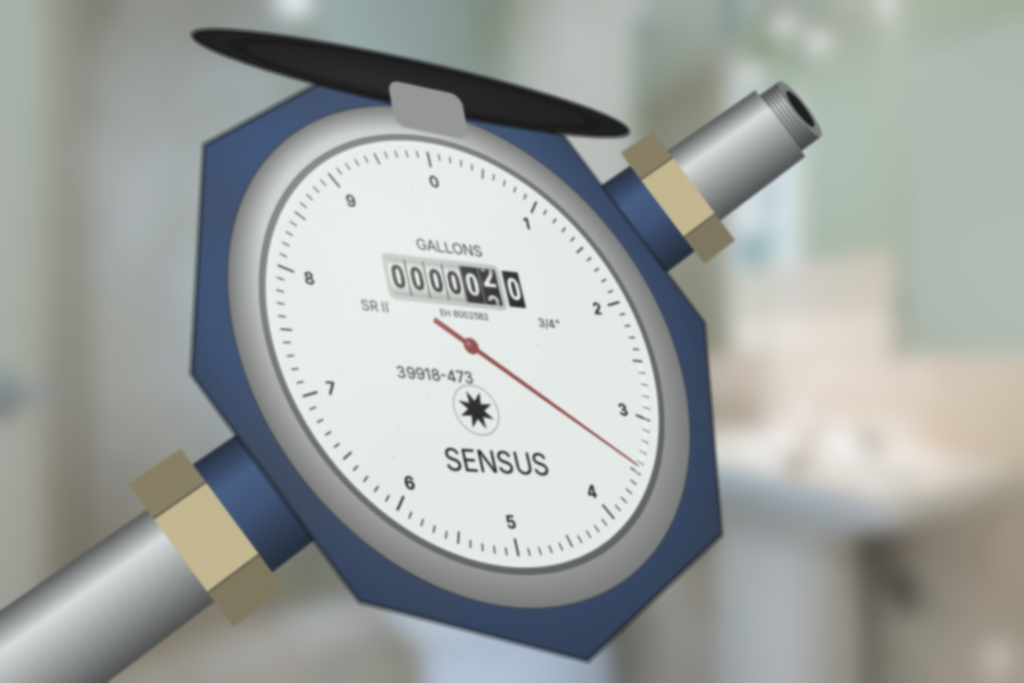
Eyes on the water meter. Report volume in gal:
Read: 23.4 gal
